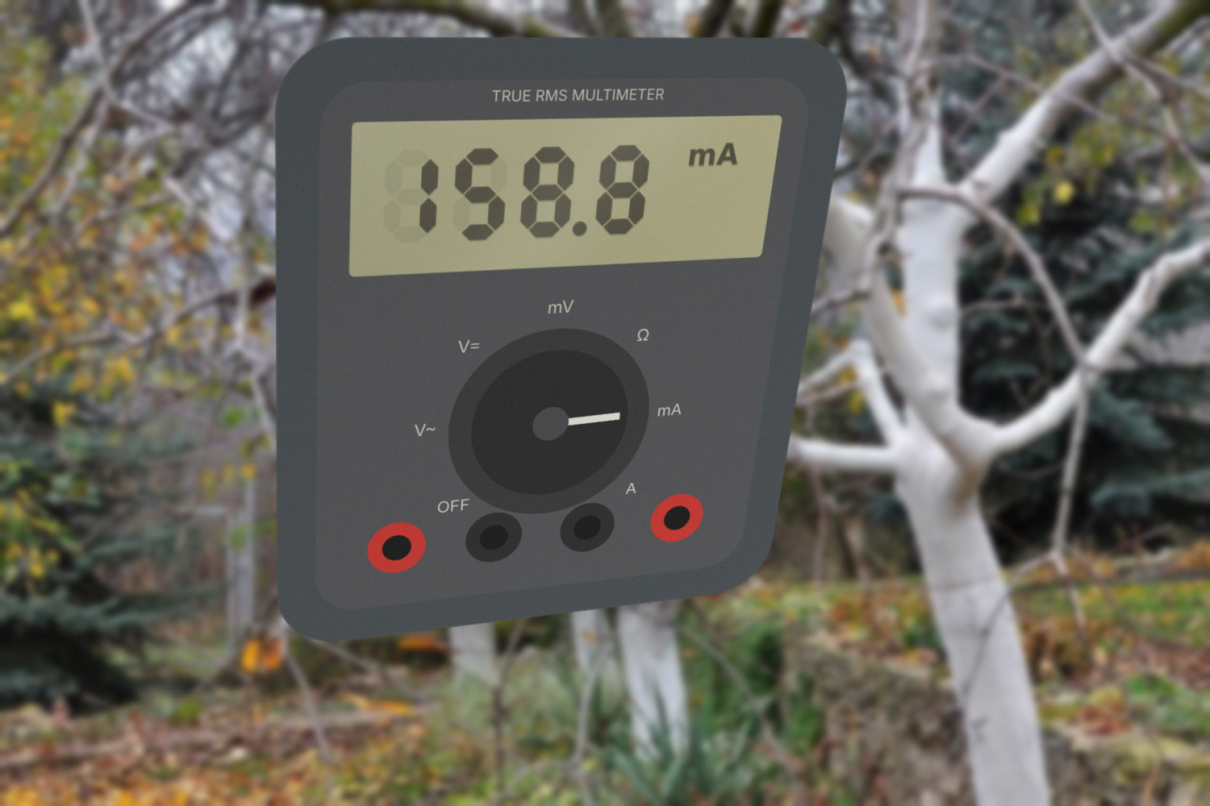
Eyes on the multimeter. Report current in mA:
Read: 158.8 mA
